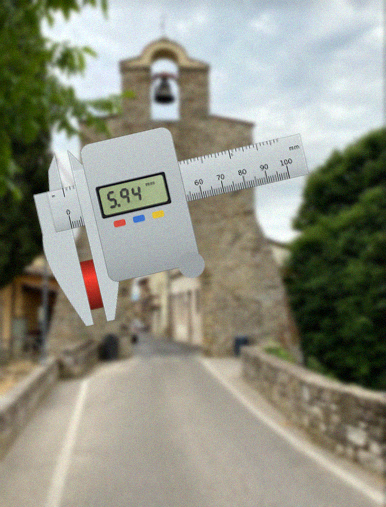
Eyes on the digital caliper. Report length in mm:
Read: 5.94 mm
